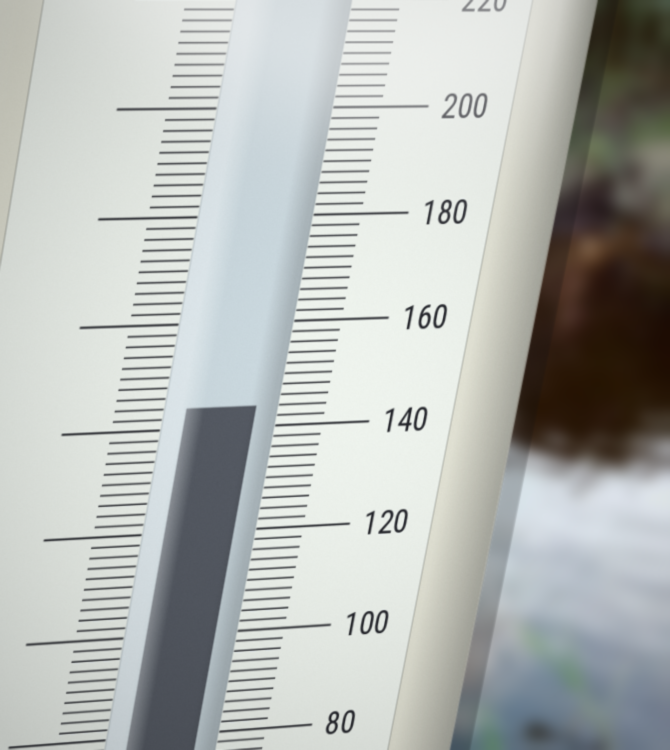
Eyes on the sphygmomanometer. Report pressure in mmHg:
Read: 144 mmHg
